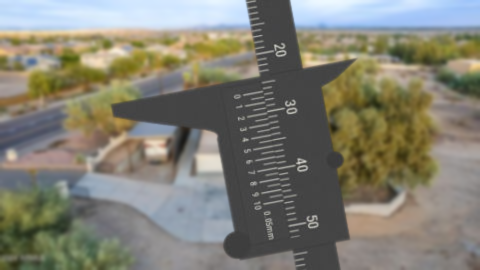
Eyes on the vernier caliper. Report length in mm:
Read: 26.5 mm
